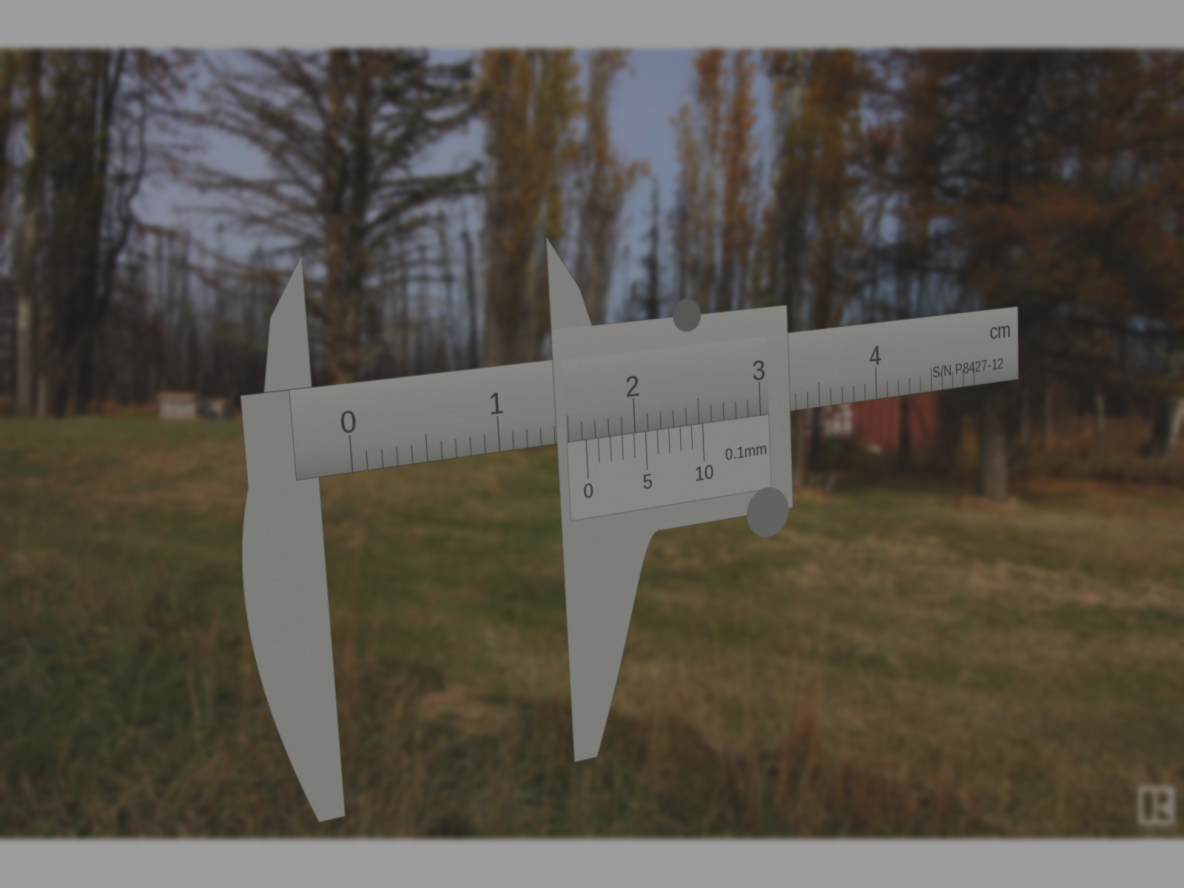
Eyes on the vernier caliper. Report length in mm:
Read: 16.3 mm
